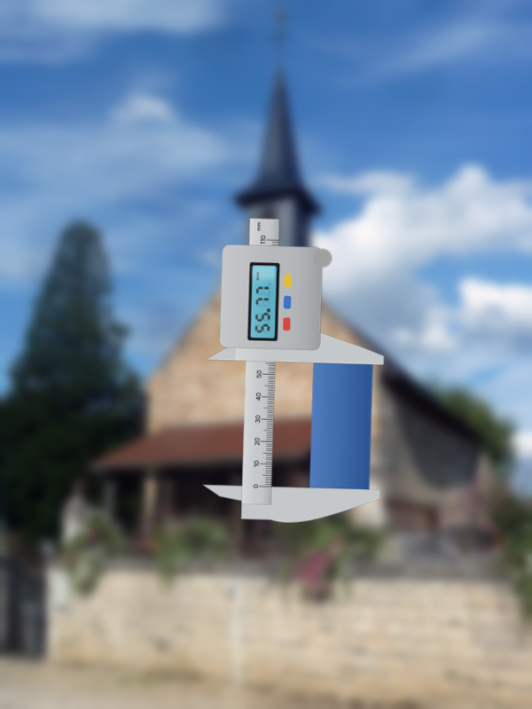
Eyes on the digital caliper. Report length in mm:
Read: 55.77 mm
